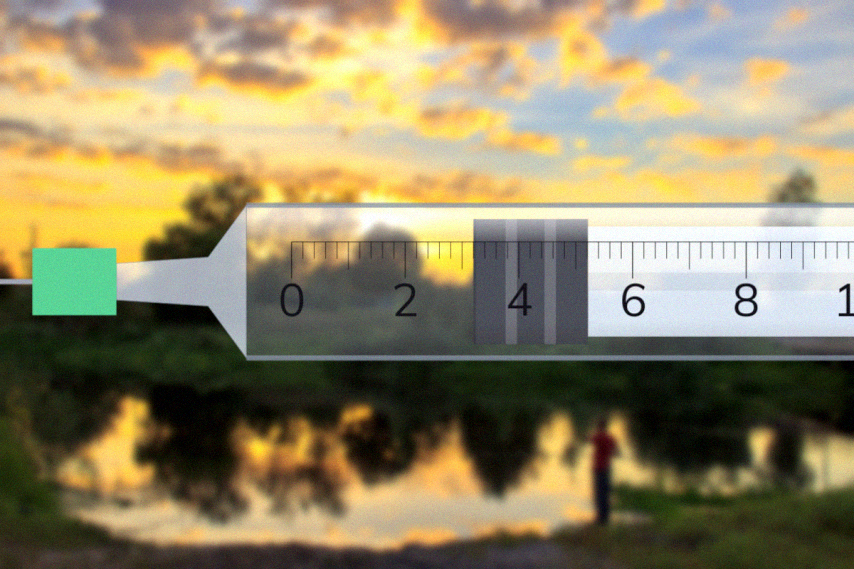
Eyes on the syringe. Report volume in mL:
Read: 3.2 mL
